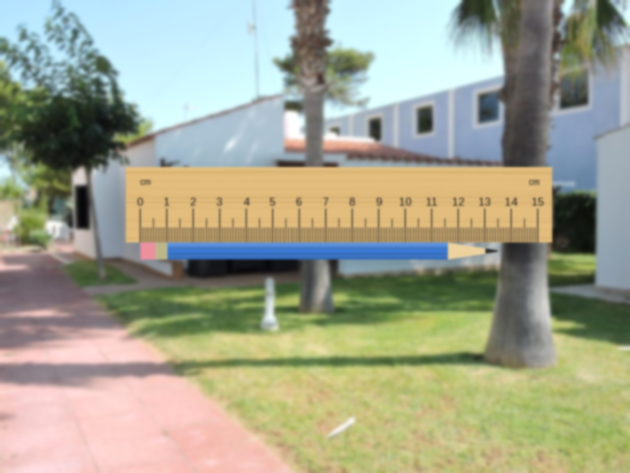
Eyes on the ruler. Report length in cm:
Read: 13.5 cm
